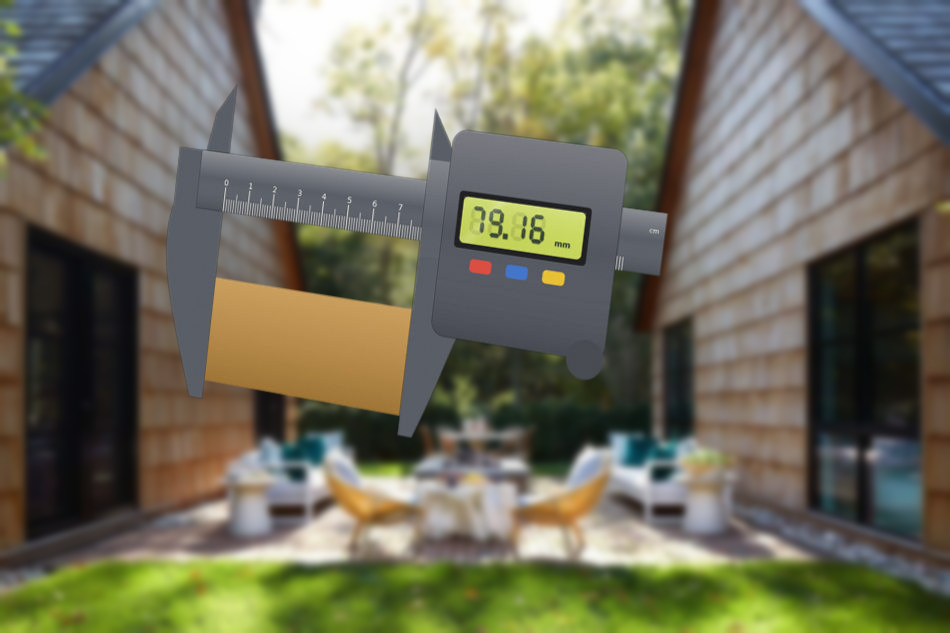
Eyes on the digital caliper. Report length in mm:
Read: 79.16 mm
